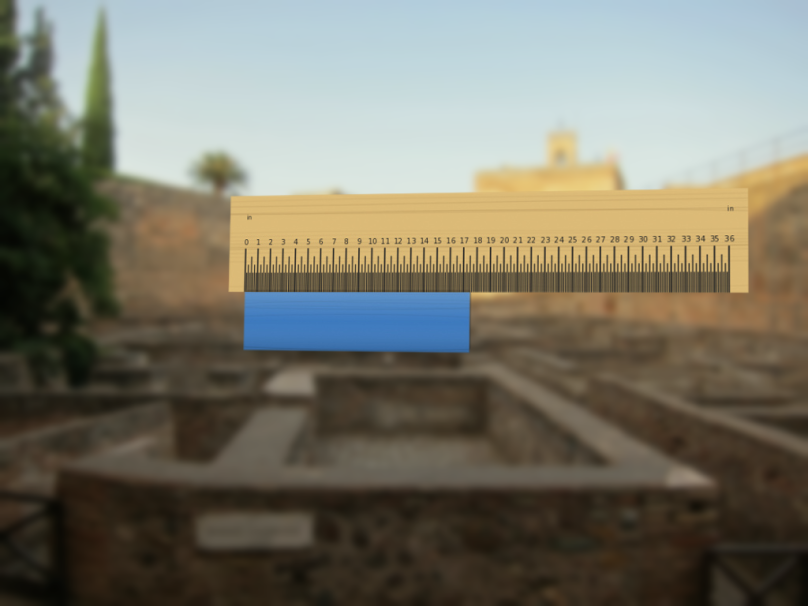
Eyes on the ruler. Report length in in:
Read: 17.5 in
